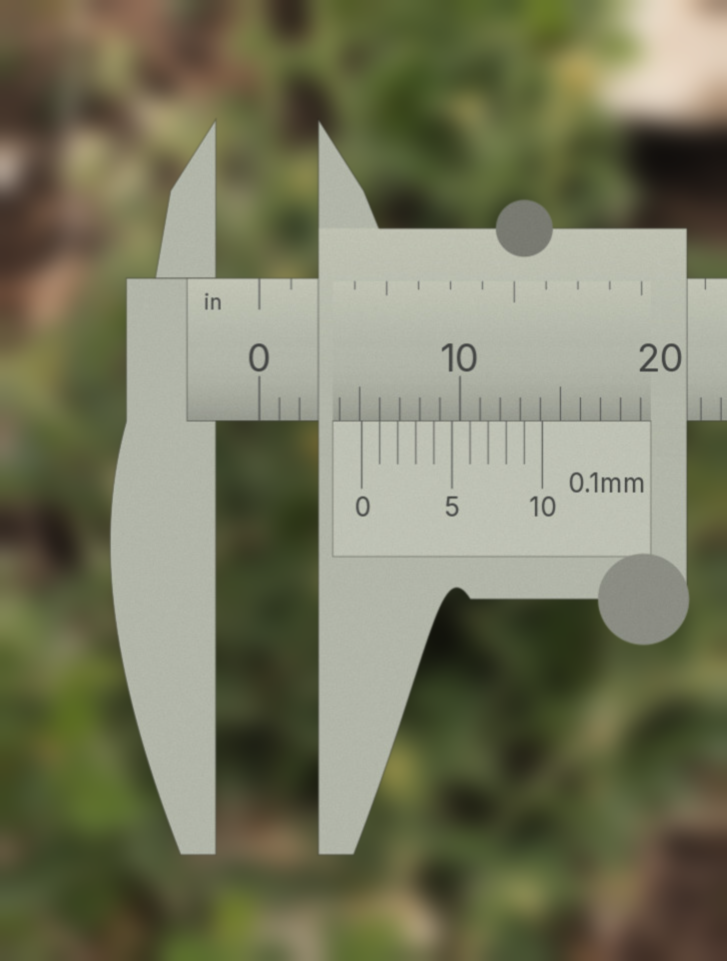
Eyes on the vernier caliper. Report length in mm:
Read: 5.1 mm
